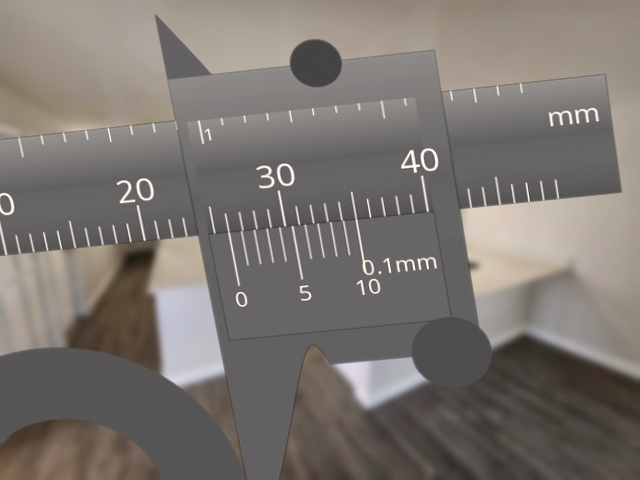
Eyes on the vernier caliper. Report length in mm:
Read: 26.0 mm
